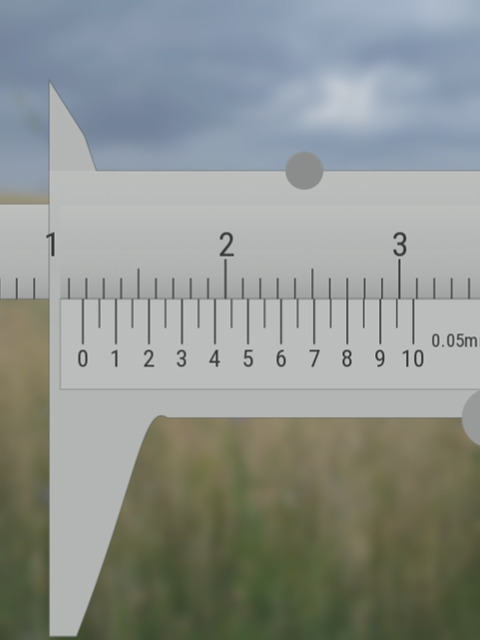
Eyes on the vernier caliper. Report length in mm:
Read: 11.8 mm
